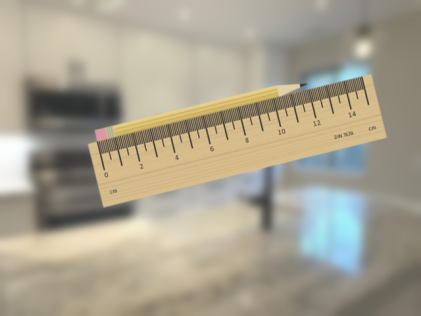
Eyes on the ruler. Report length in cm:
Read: 12 cm
